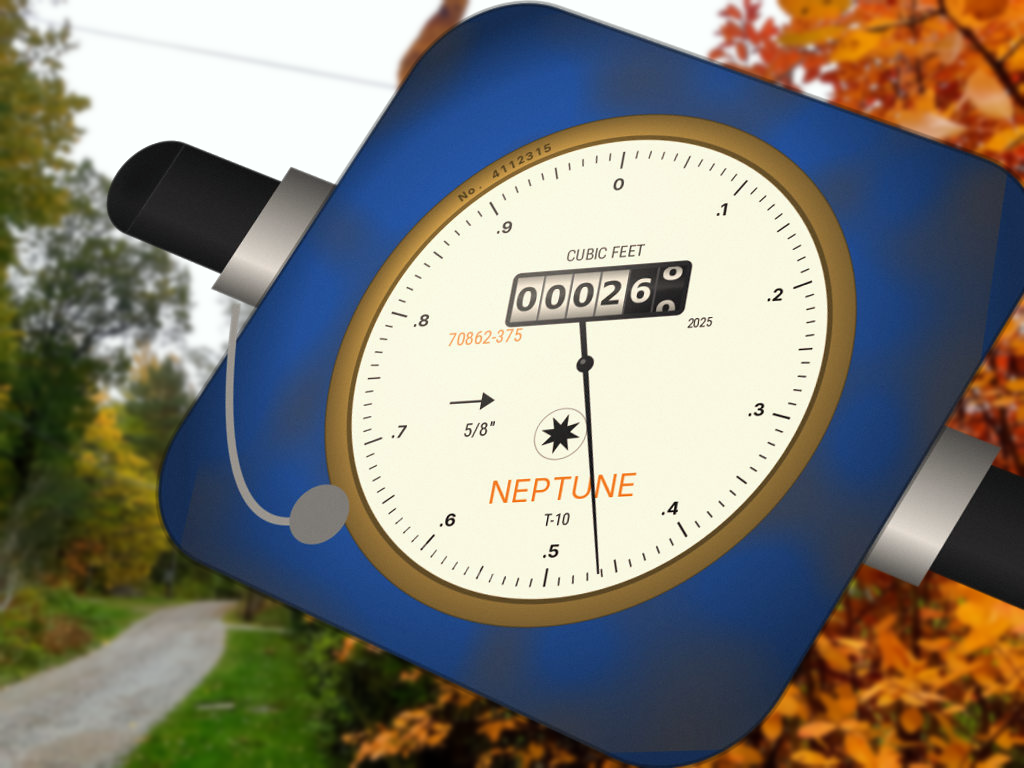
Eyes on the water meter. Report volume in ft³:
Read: 268.46 ft³
